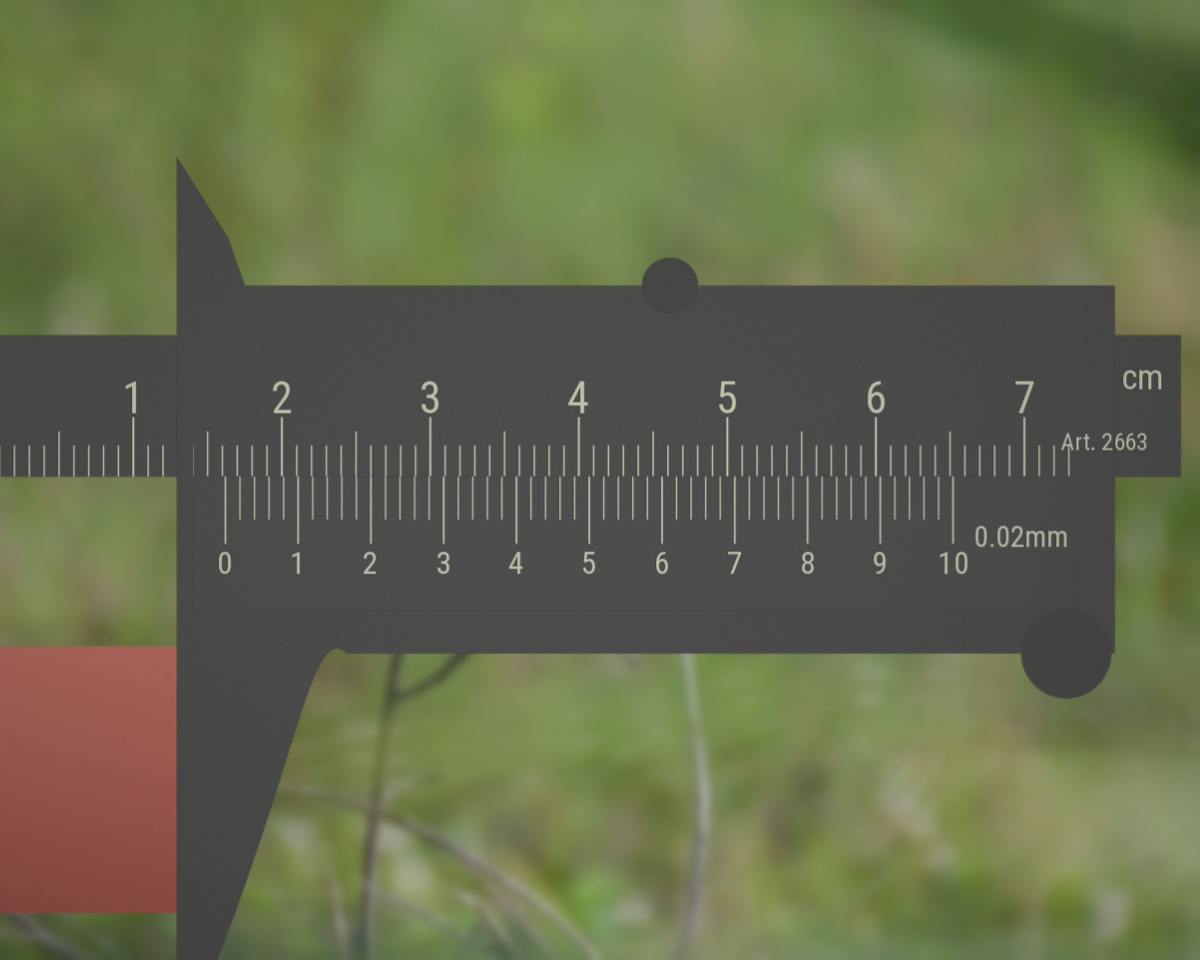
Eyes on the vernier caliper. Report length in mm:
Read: 16.2 mm
